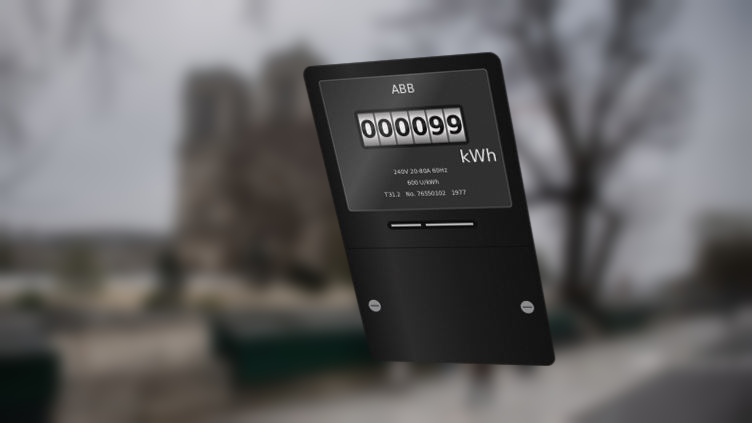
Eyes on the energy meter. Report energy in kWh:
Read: 99 kWh
